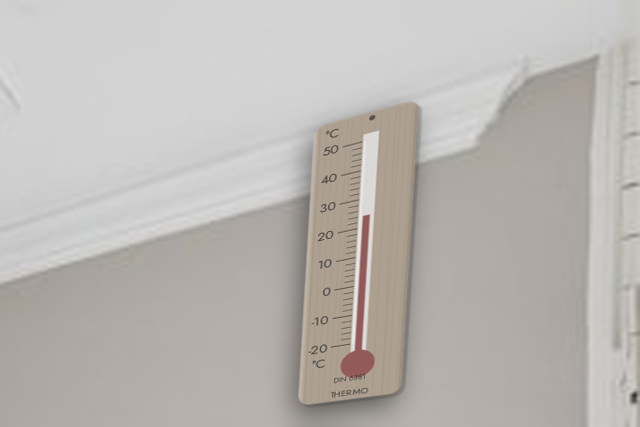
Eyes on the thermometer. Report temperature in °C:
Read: 24 °C
